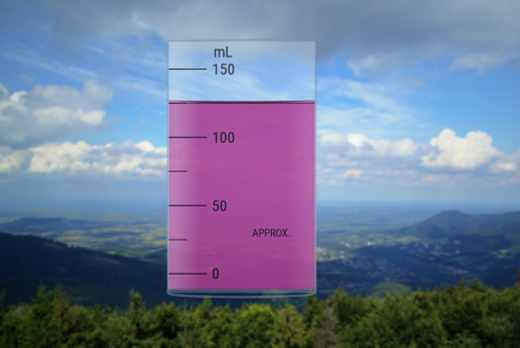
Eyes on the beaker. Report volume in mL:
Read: 125 mL
